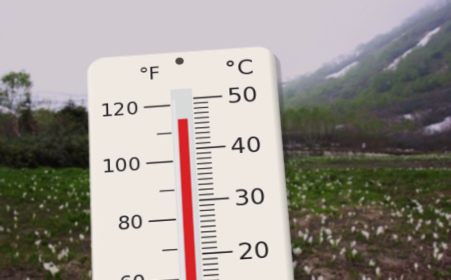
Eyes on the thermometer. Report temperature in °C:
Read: 46 °C
